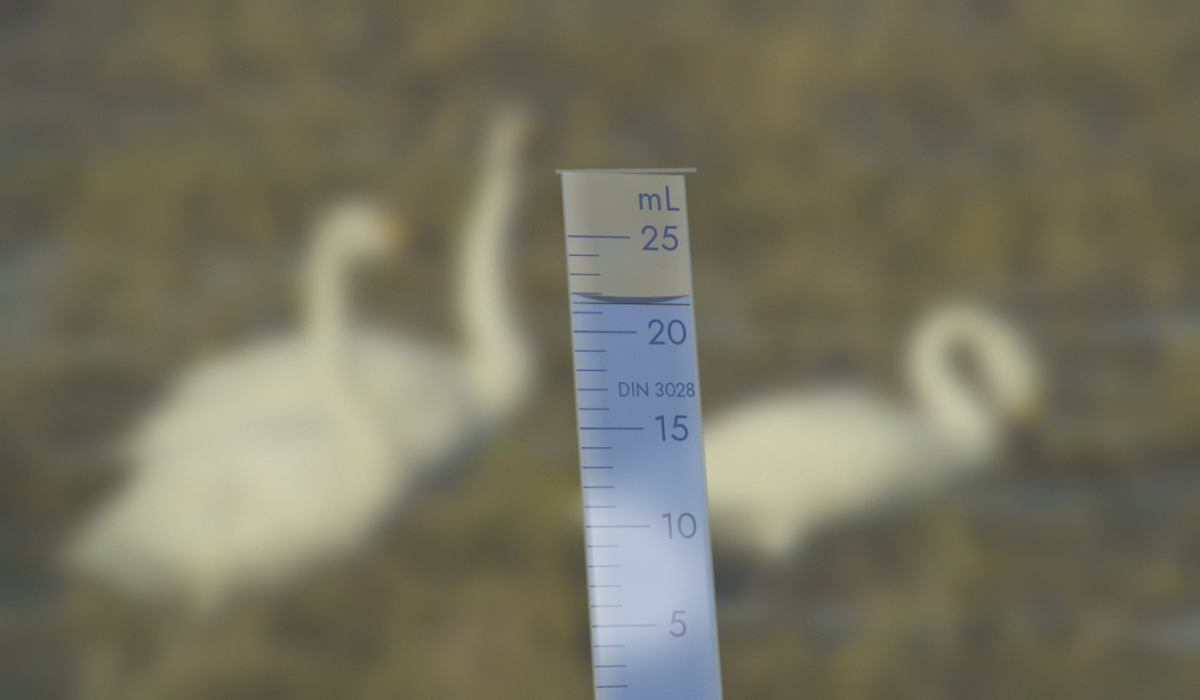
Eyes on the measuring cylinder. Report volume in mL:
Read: 21.5 mL
